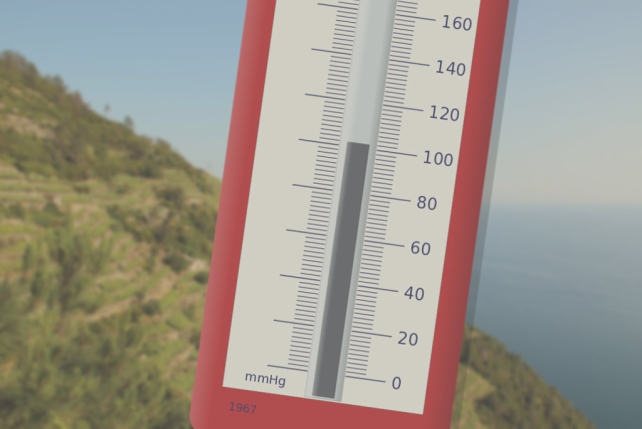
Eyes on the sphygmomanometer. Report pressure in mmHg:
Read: 102 mmHg
